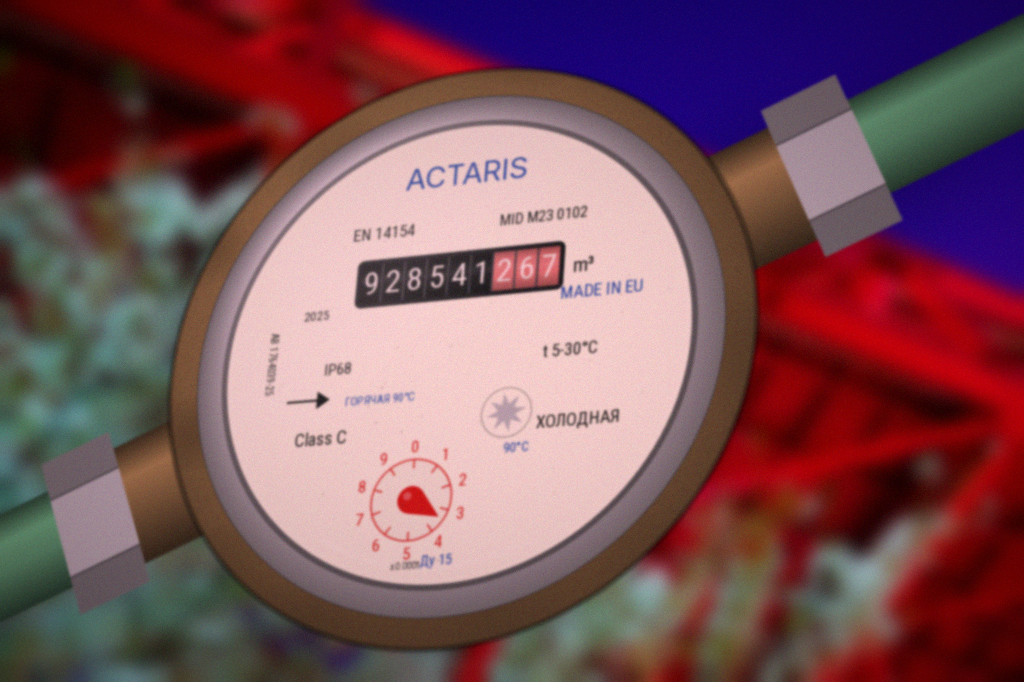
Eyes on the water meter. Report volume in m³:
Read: 928541.2673 m³
